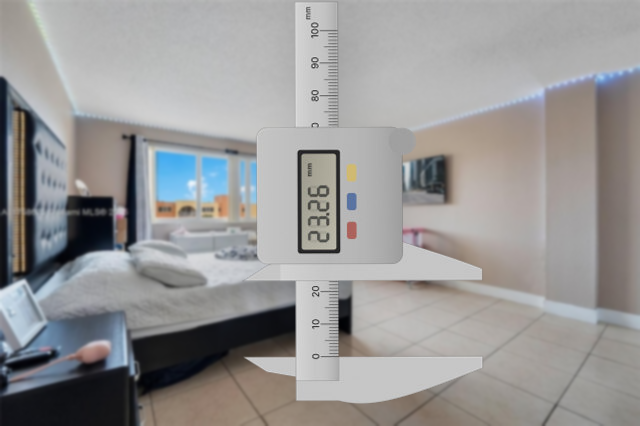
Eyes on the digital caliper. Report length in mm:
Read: 23.26 mm
